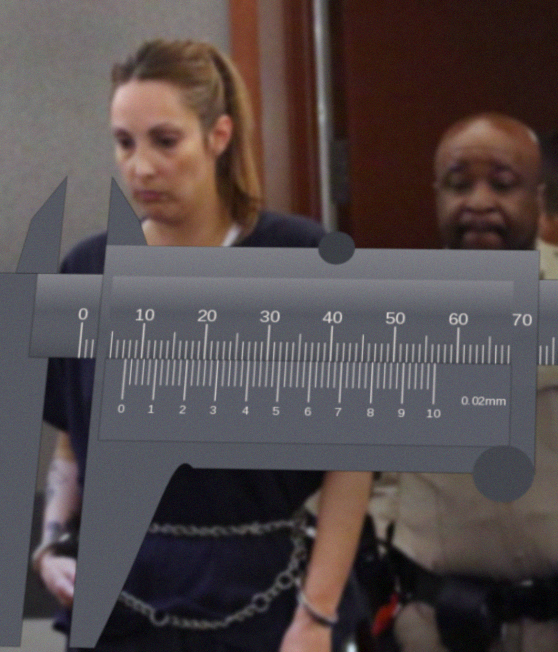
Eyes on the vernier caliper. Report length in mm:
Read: 7.5 mm
